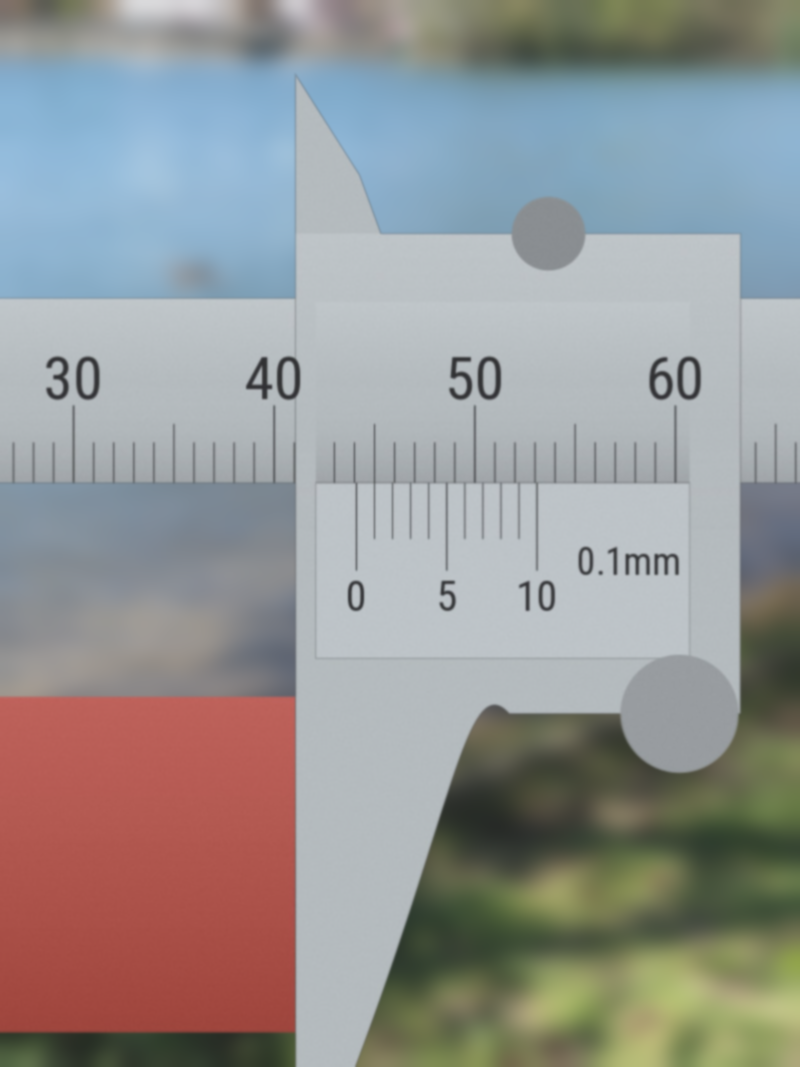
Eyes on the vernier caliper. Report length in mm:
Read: 44.1 mm
